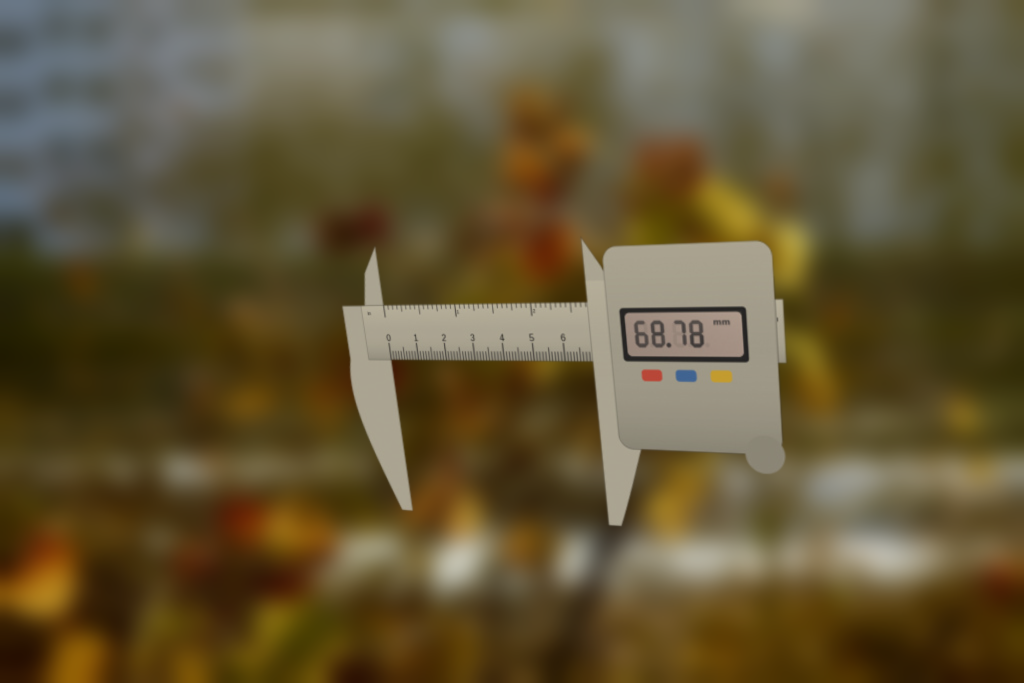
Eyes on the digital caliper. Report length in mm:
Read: 68.78 mm
